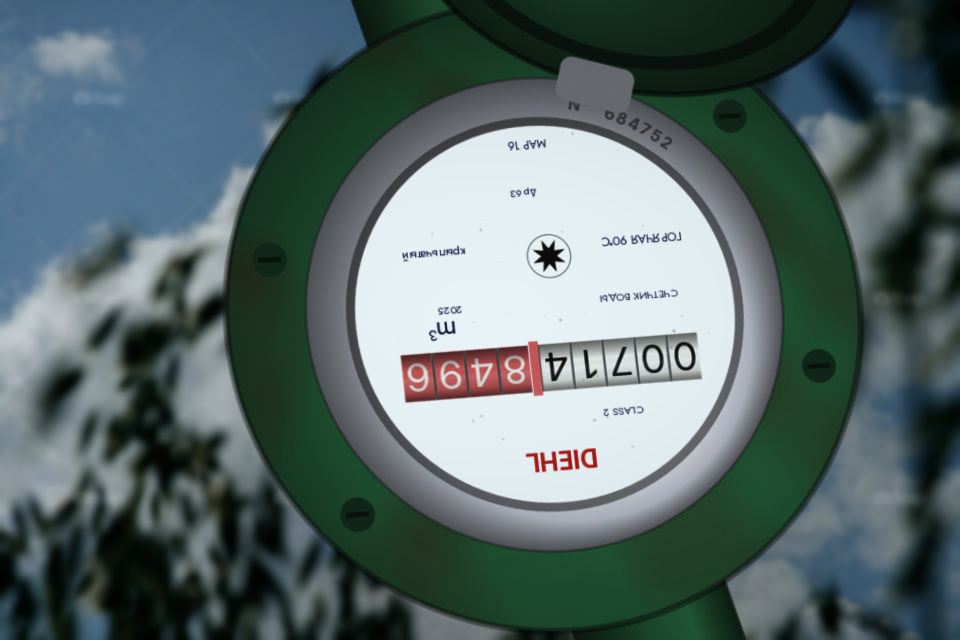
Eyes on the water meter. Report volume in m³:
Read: 714.8496 m³
